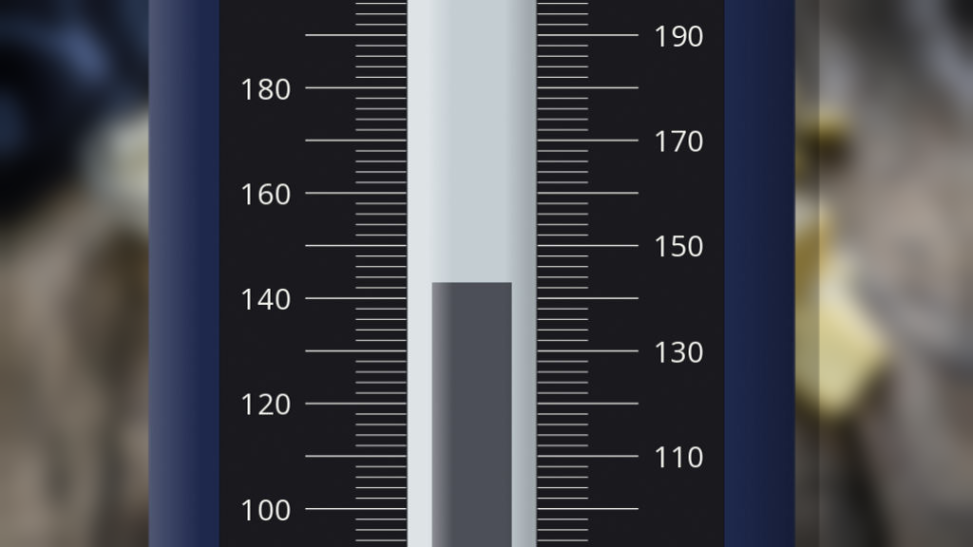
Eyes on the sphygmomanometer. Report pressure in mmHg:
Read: 143 mmHg
